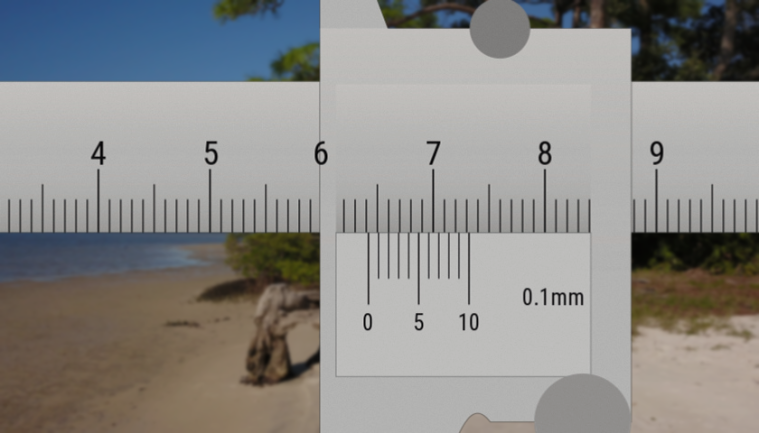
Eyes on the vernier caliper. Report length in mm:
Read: 64.2 mm
